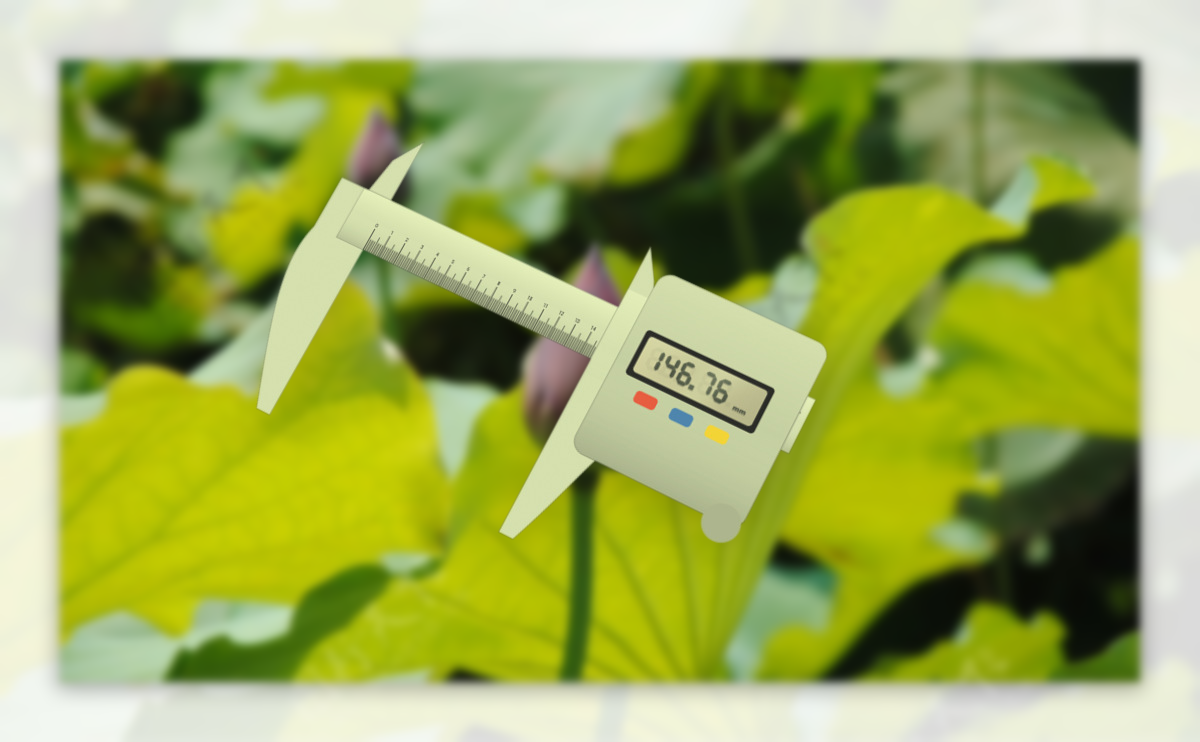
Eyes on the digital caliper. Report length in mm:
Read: 146.76 mm
